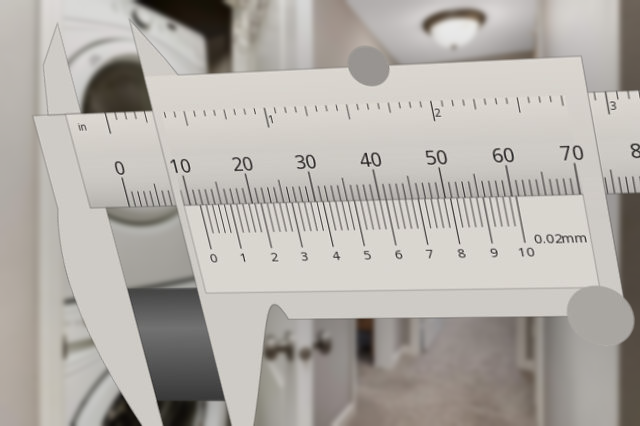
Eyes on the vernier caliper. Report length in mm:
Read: 11.6 mm
